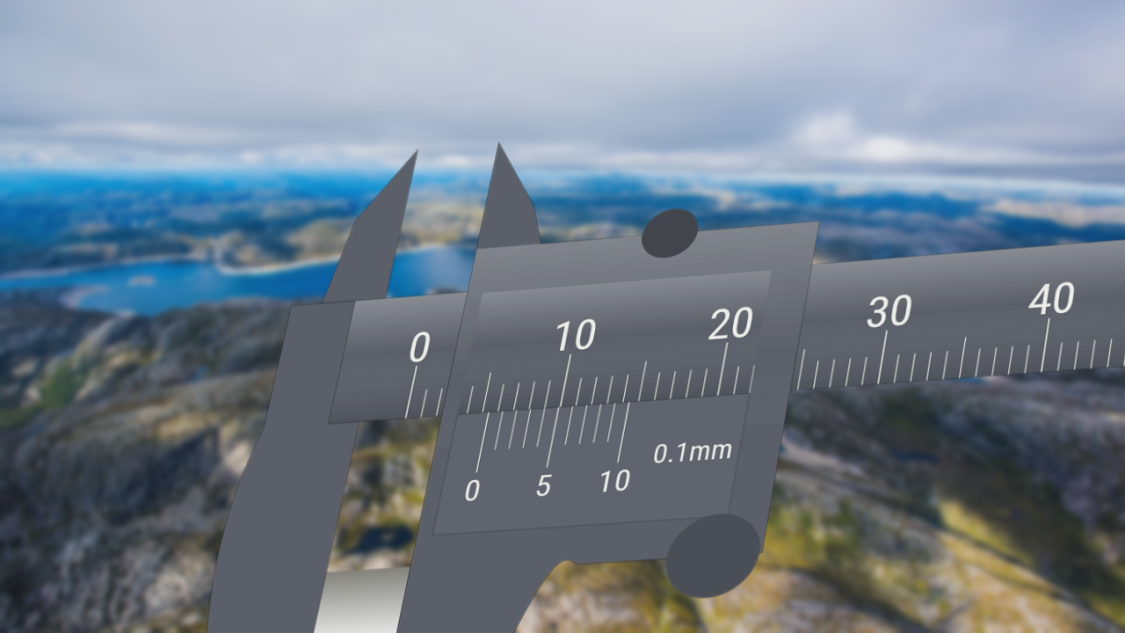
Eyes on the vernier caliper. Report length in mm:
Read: 5.4 mm
